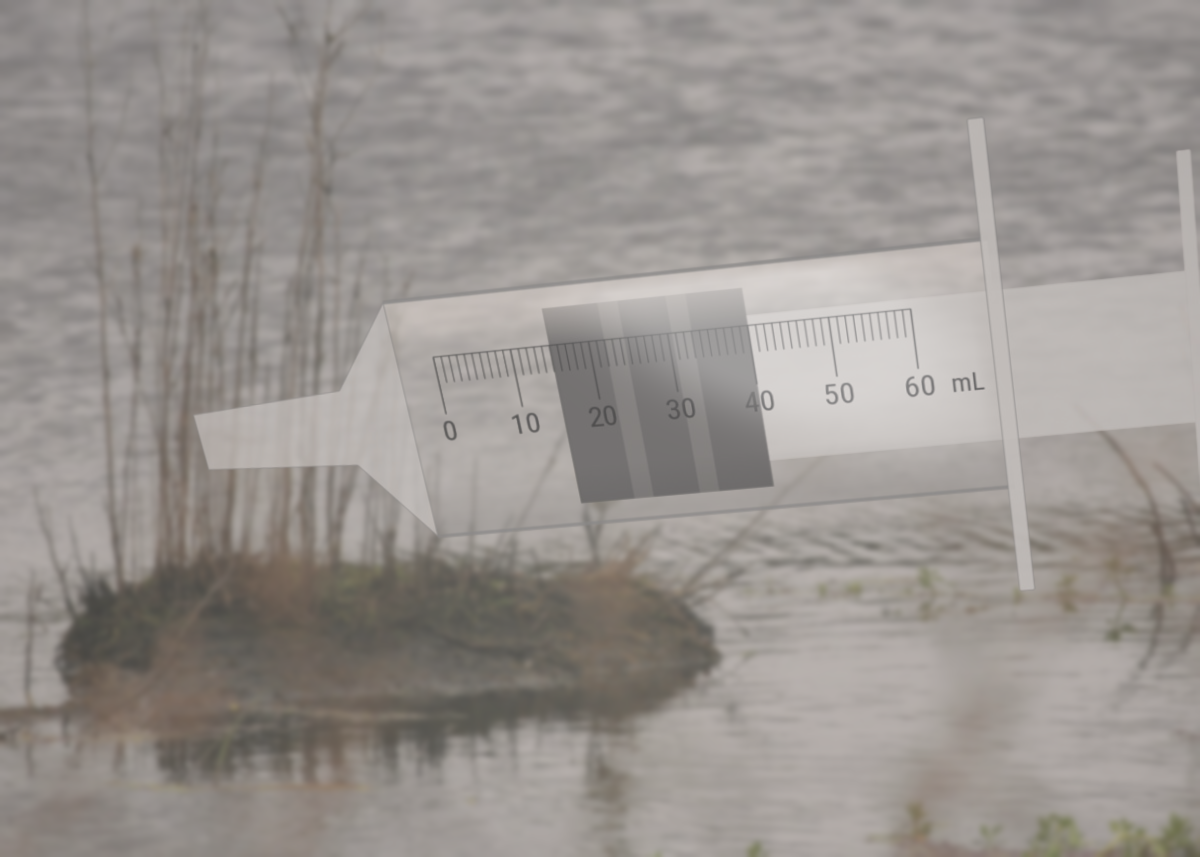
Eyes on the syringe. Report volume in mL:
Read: 15 mL
